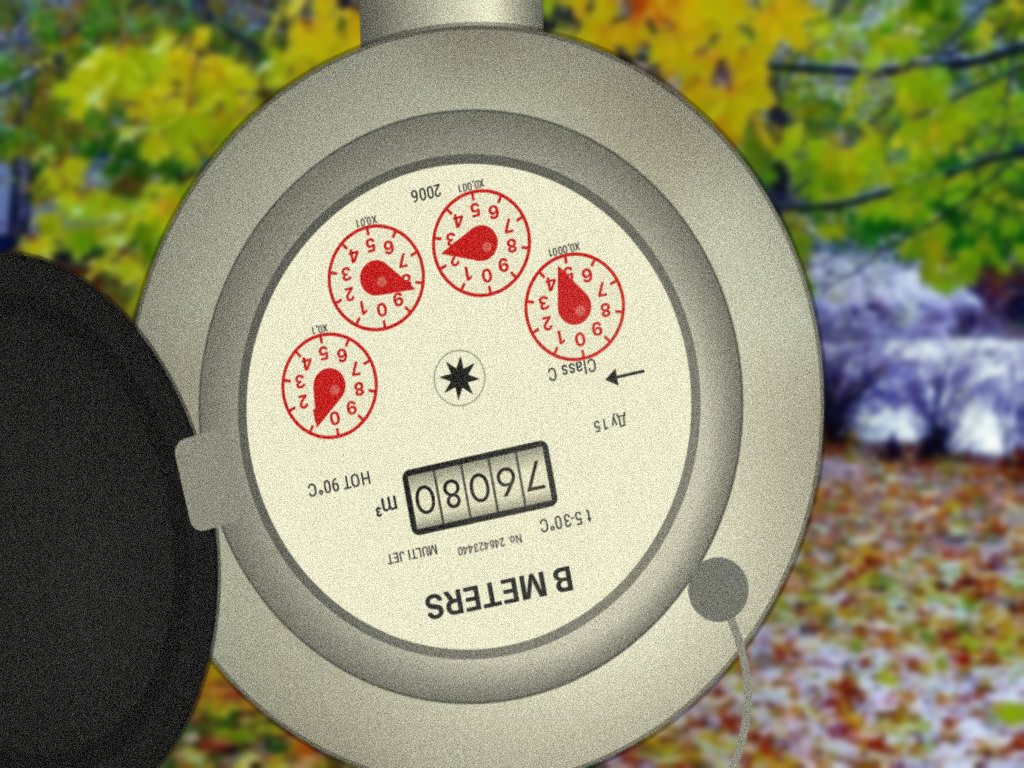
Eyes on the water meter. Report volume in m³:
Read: 76080.0824 m³
